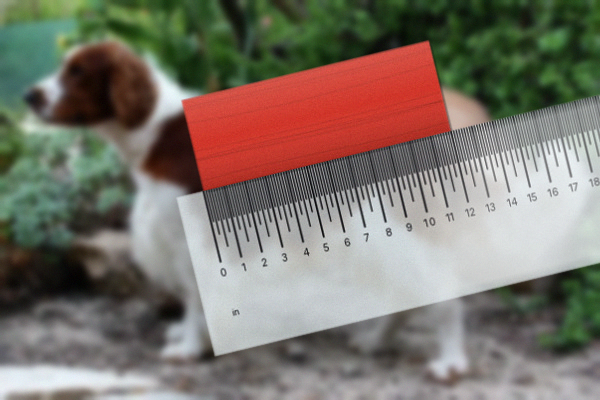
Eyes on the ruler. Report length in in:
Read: 12 in
